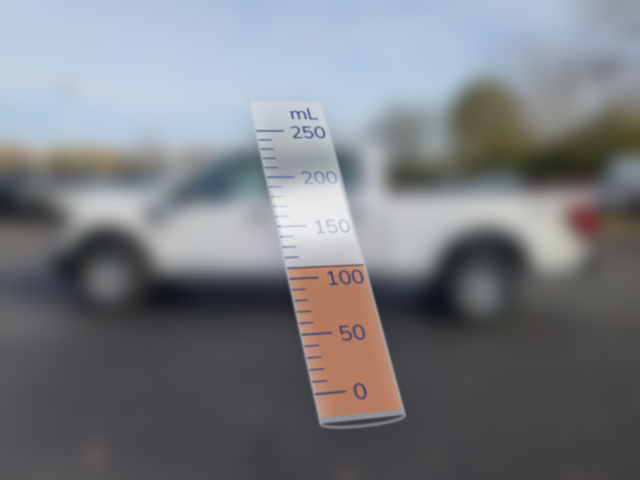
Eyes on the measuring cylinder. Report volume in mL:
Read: 110 mL
